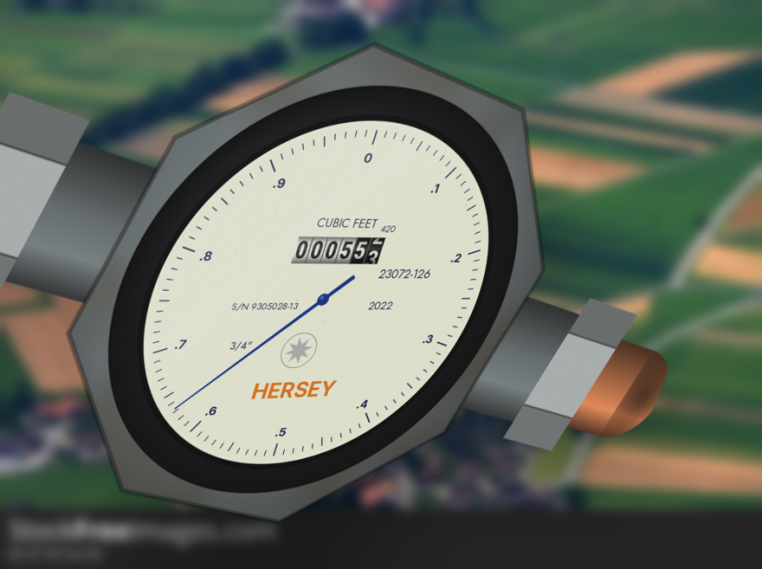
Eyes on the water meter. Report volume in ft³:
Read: 552.63 ft³
